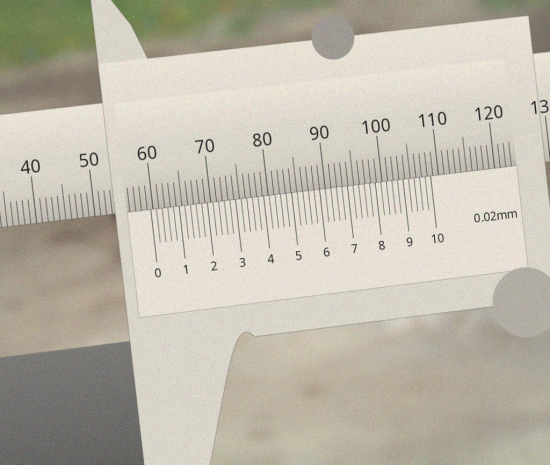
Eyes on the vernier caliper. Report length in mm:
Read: 59.6 mm
